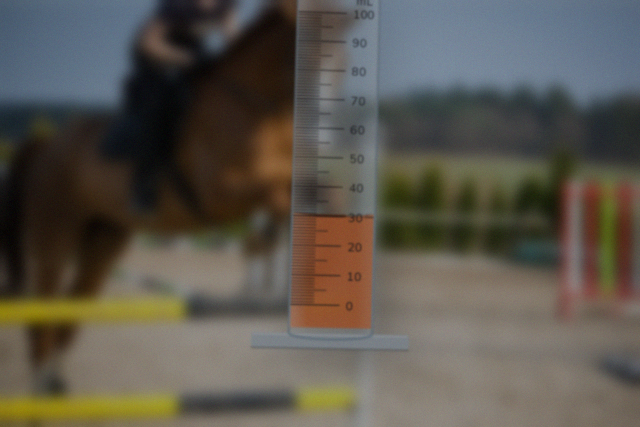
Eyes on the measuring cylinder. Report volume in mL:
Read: 30 mL
